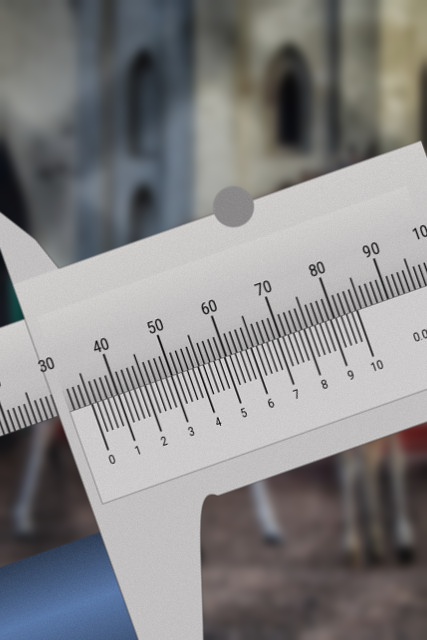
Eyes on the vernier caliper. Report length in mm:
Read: 35.2 mm
